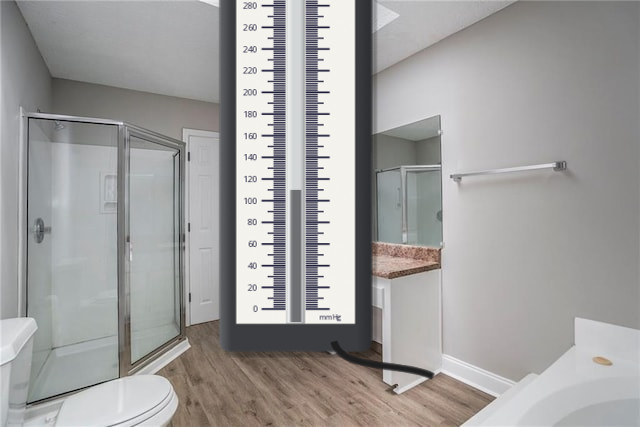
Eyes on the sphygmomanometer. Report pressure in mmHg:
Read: 110 mmHg
